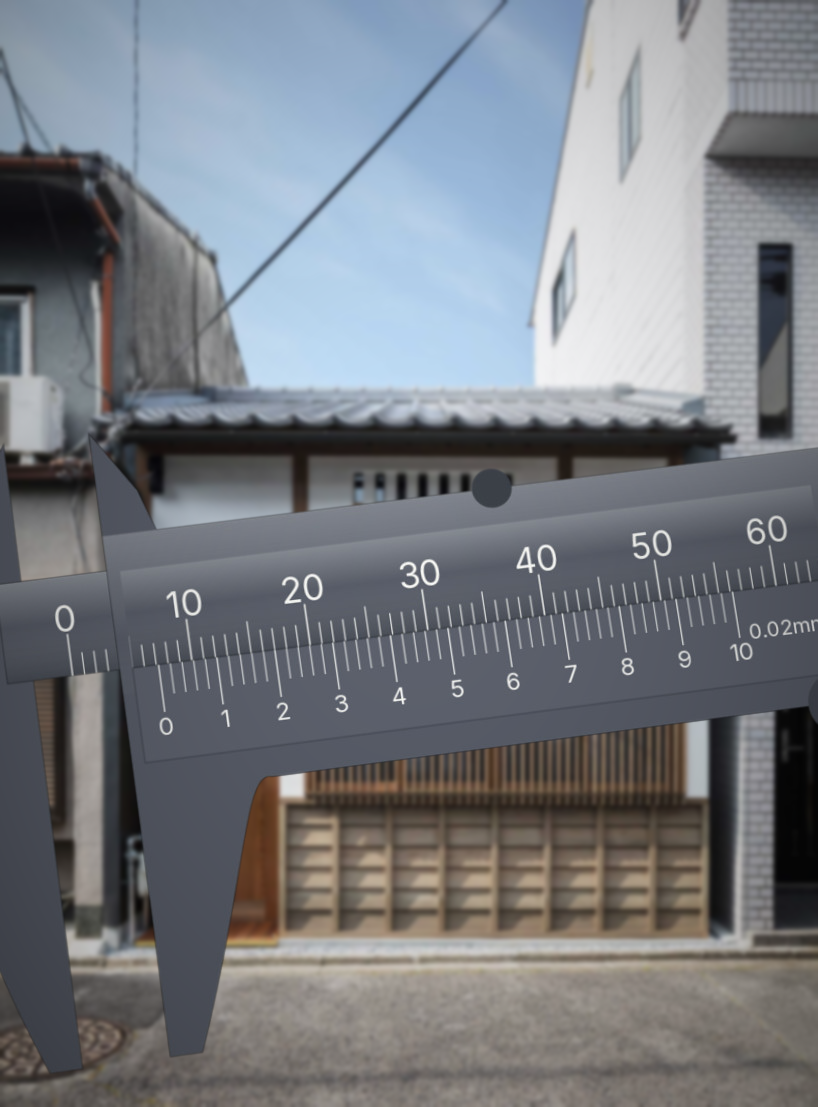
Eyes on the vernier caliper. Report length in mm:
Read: 7.2 mm
